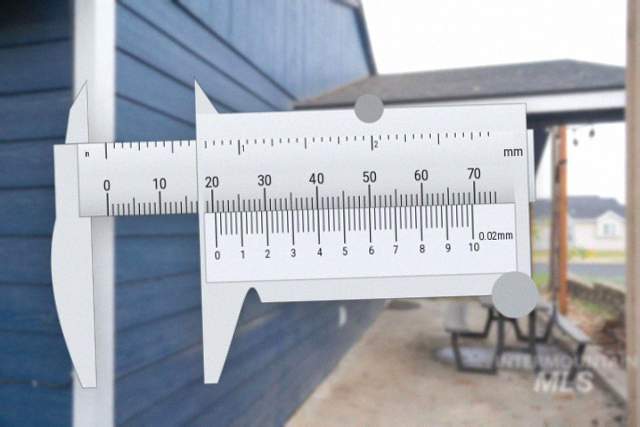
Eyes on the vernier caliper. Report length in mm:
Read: 20.5 mm
